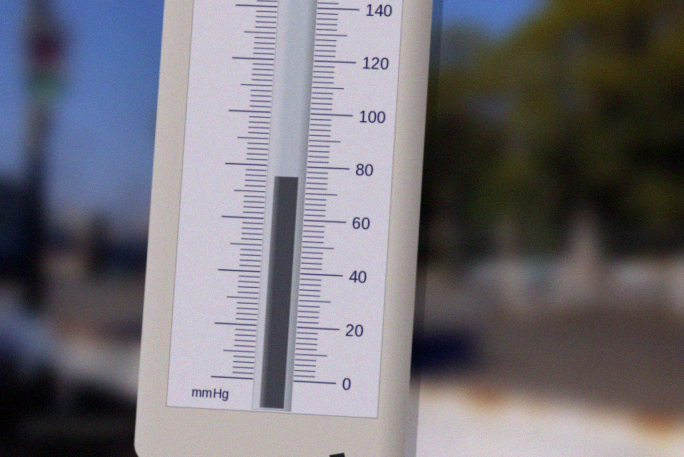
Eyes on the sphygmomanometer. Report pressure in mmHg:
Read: 76 mmHg
